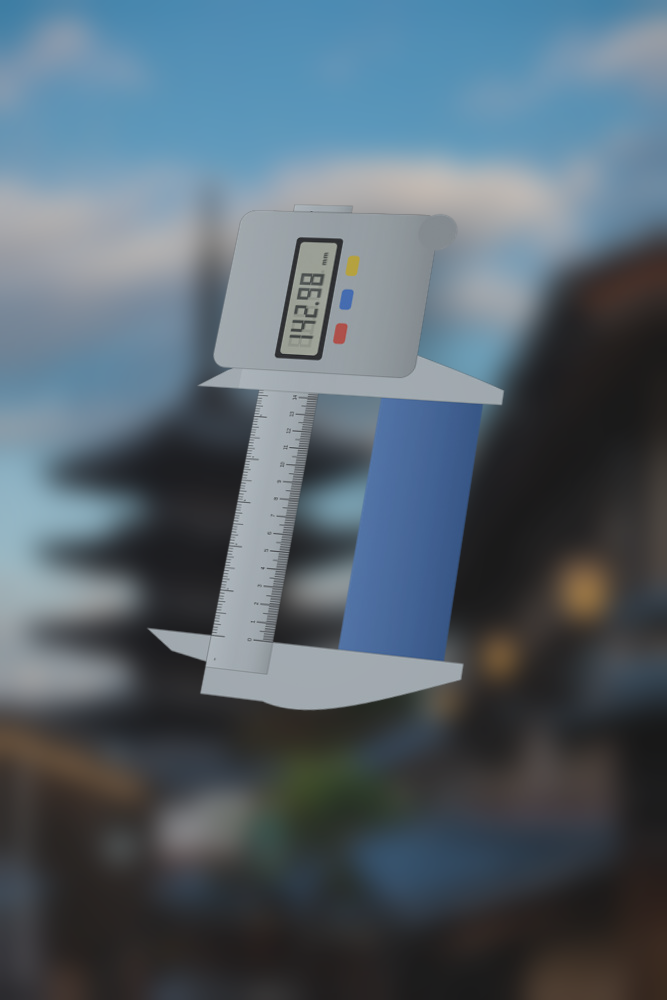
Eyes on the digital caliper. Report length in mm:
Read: 142.98 mm
